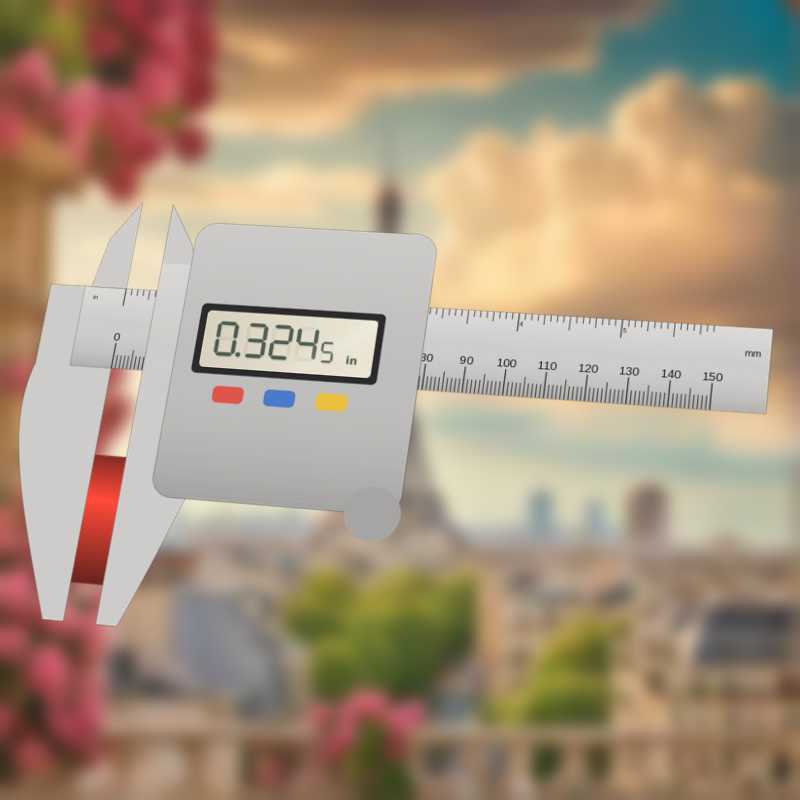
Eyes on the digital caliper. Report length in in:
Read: 0.3245 in
